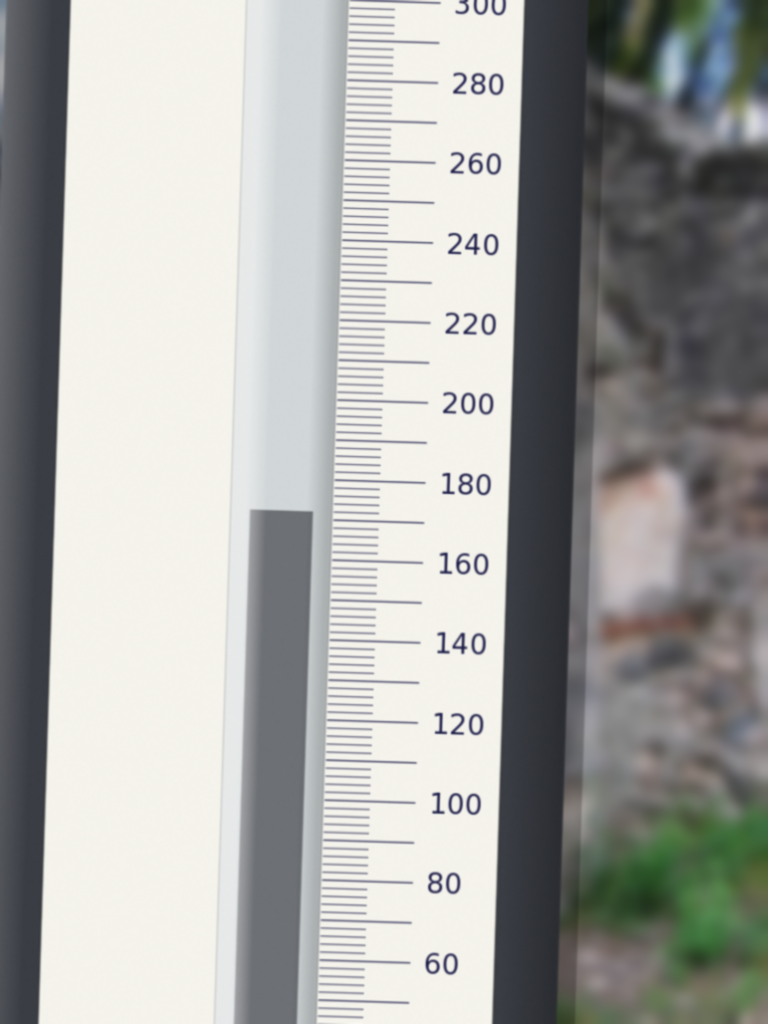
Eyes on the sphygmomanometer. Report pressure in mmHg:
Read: 172 mmHg
